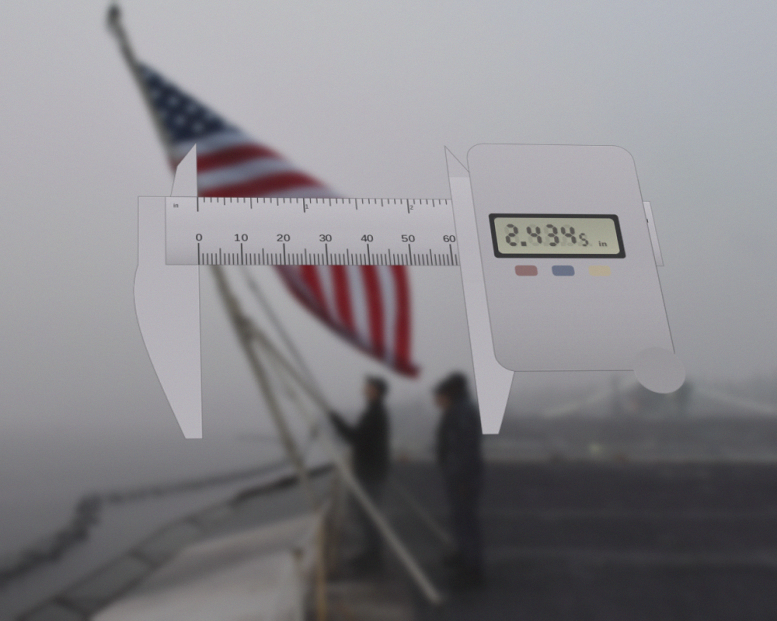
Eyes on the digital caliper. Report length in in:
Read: 2.4345 in
